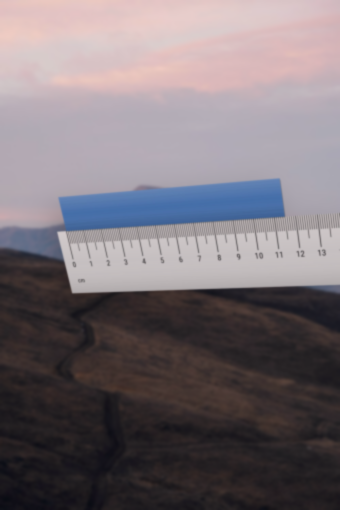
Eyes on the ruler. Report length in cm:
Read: 11.5 cm
